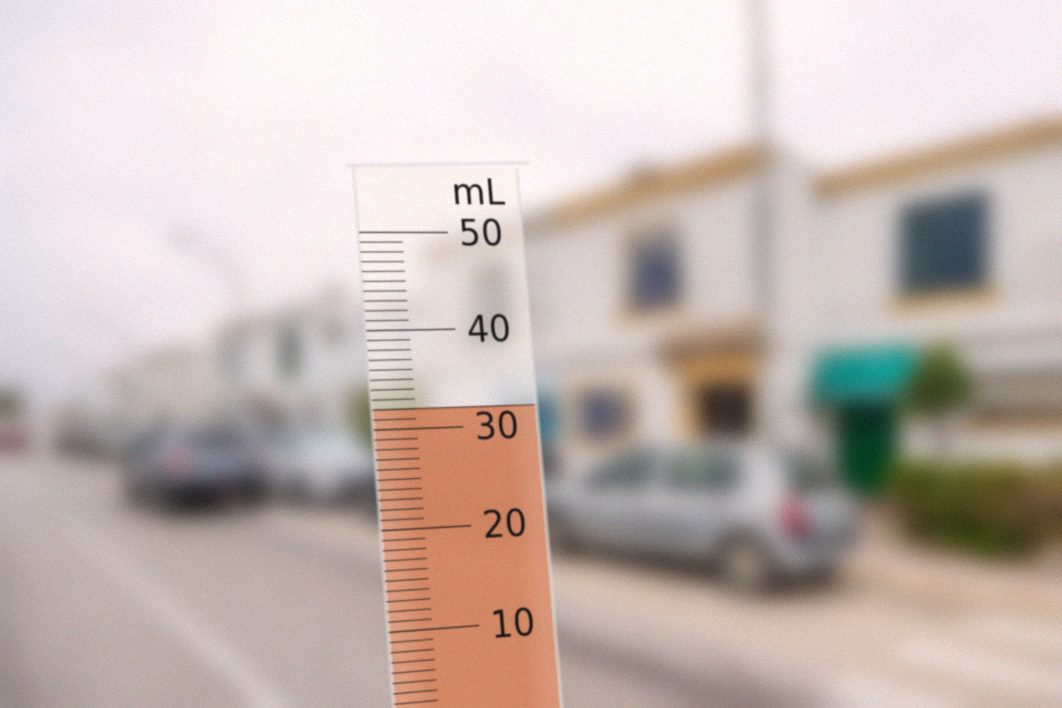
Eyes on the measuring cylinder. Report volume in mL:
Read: 32 mL
